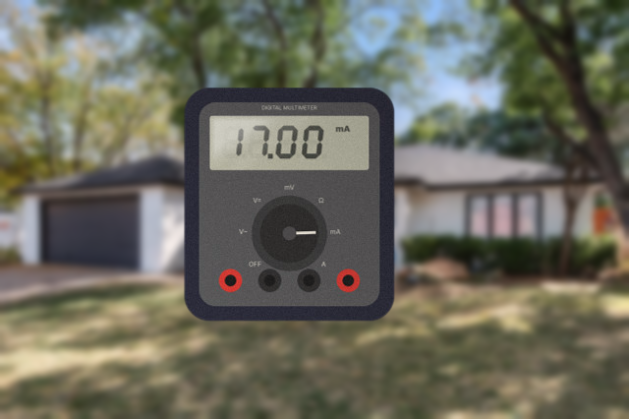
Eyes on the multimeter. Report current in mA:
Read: 17.00 mA
